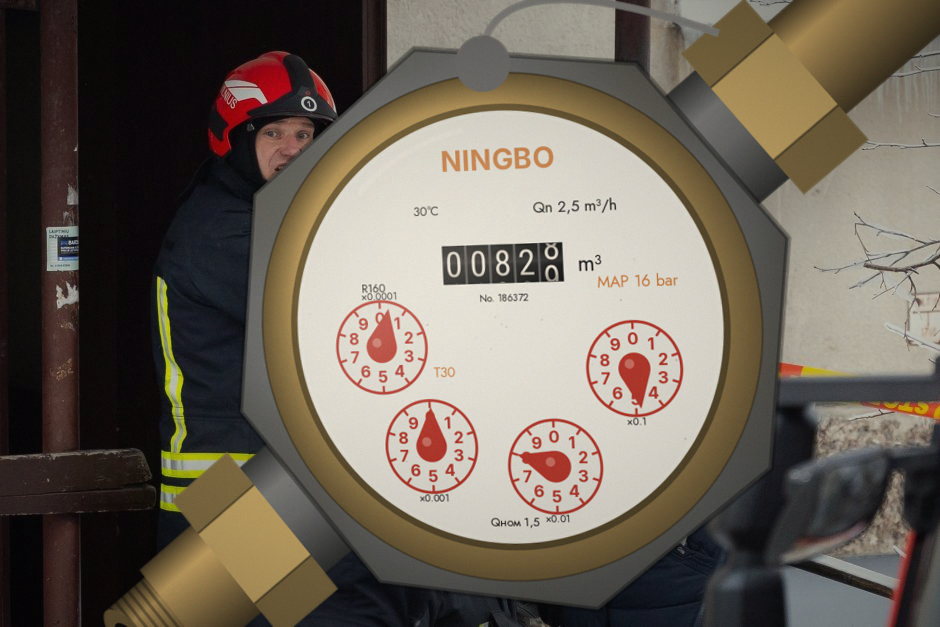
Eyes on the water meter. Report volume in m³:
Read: 828.4800 m³
